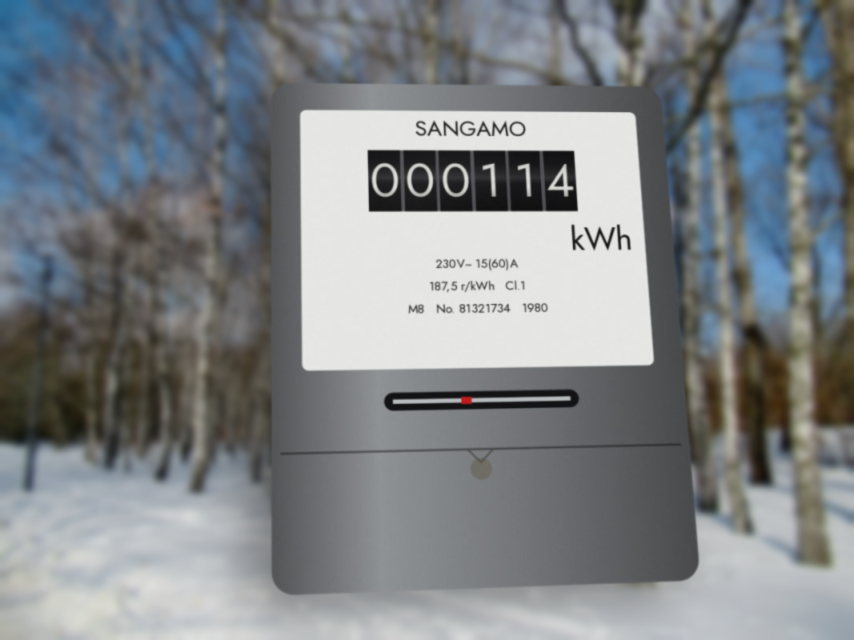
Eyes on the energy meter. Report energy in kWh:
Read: 114 kWh
